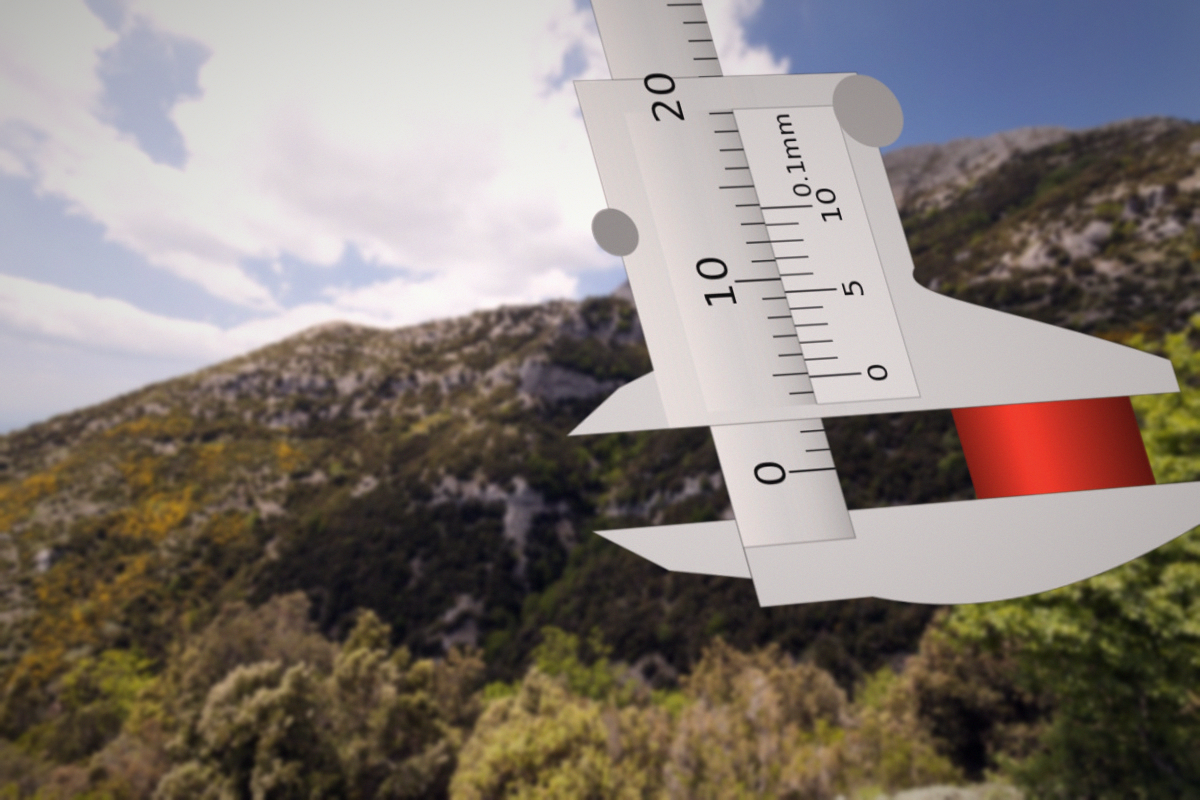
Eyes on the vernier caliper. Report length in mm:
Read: 4.8 mm
